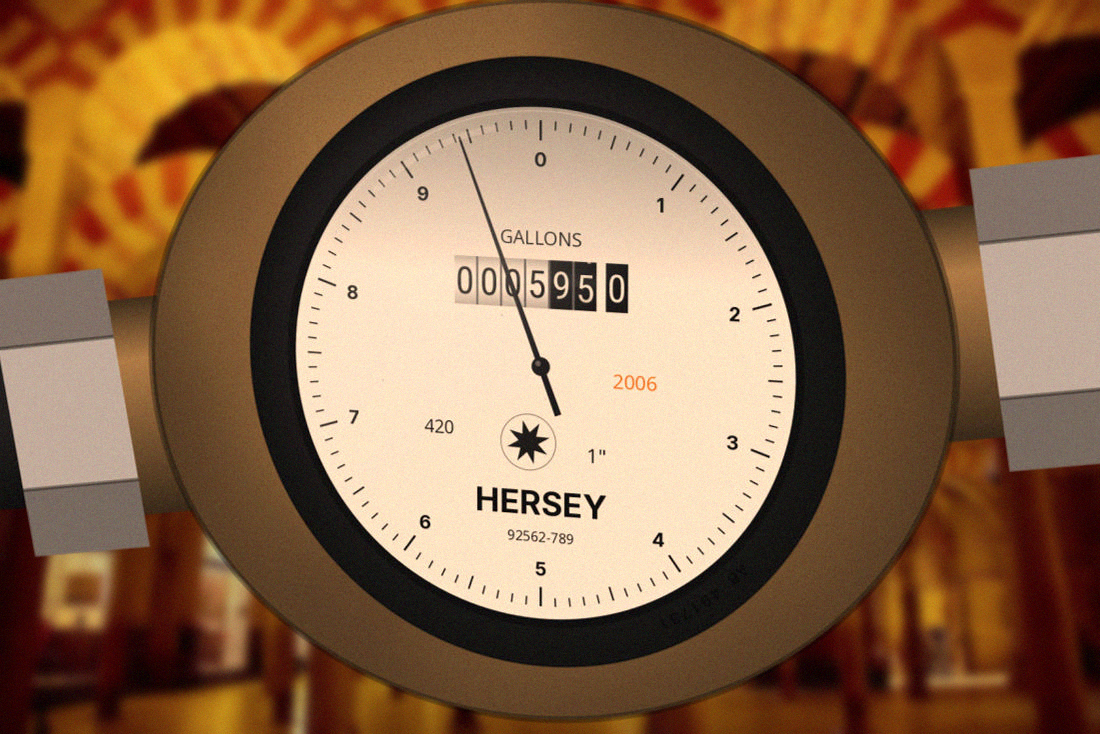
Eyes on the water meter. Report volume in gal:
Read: 5949.4 gal
